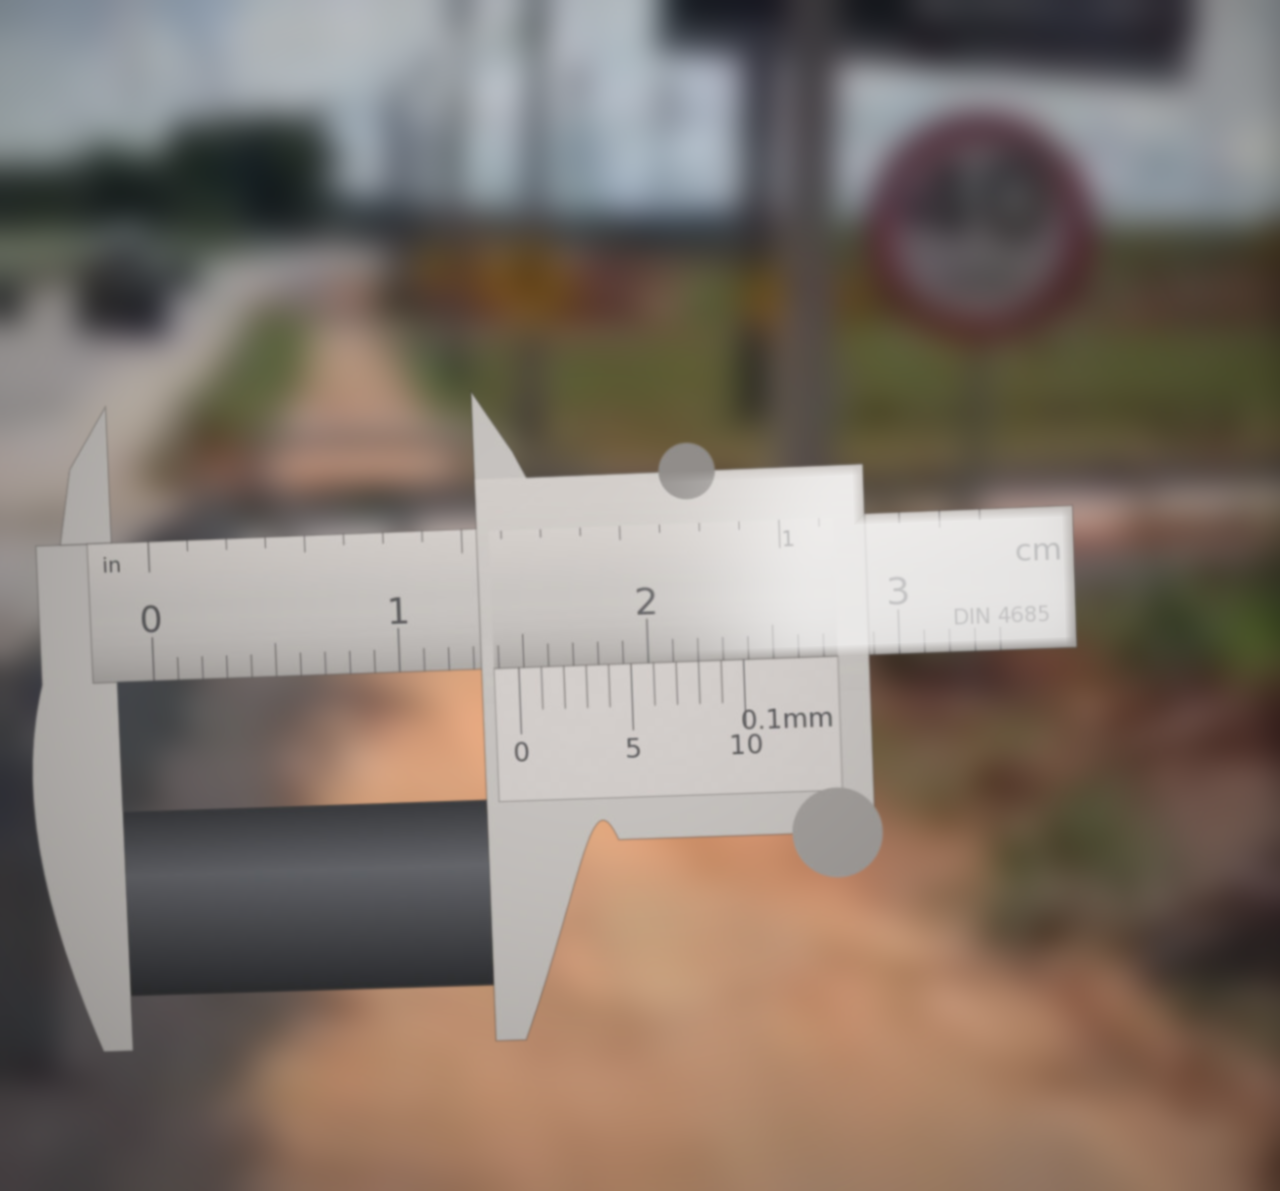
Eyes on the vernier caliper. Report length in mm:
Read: 14.8 mm
